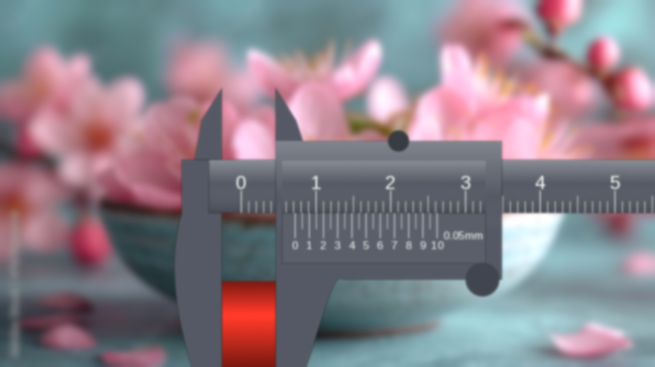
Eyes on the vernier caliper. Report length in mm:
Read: 7.2 mm
